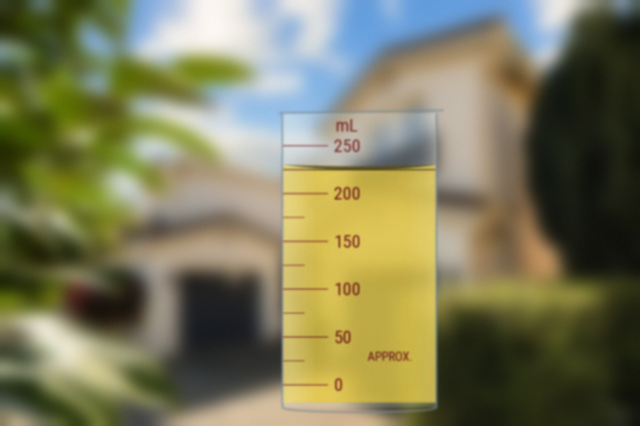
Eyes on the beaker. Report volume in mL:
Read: 225 mL
